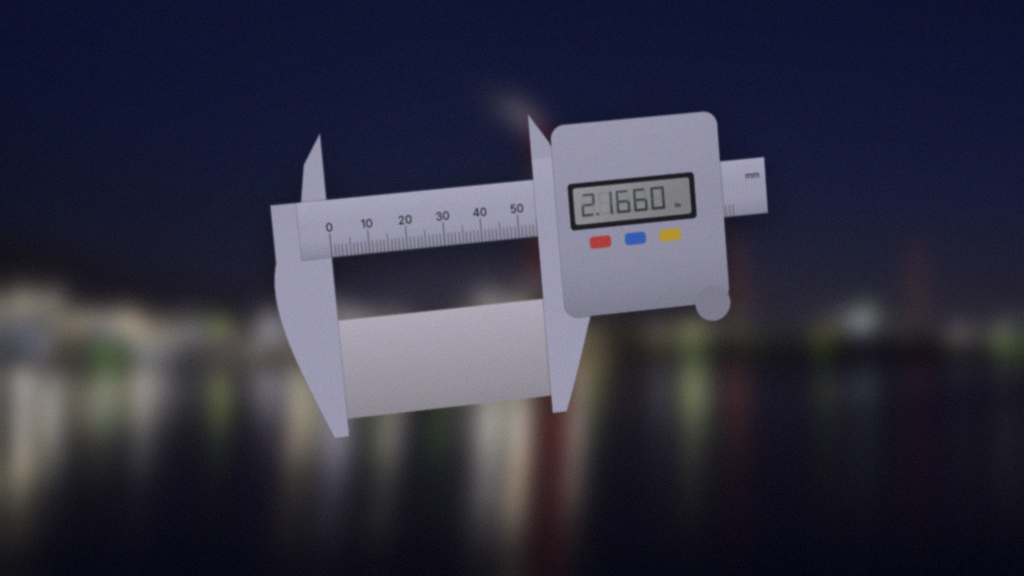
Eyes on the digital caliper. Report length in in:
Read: 2.1660 in
